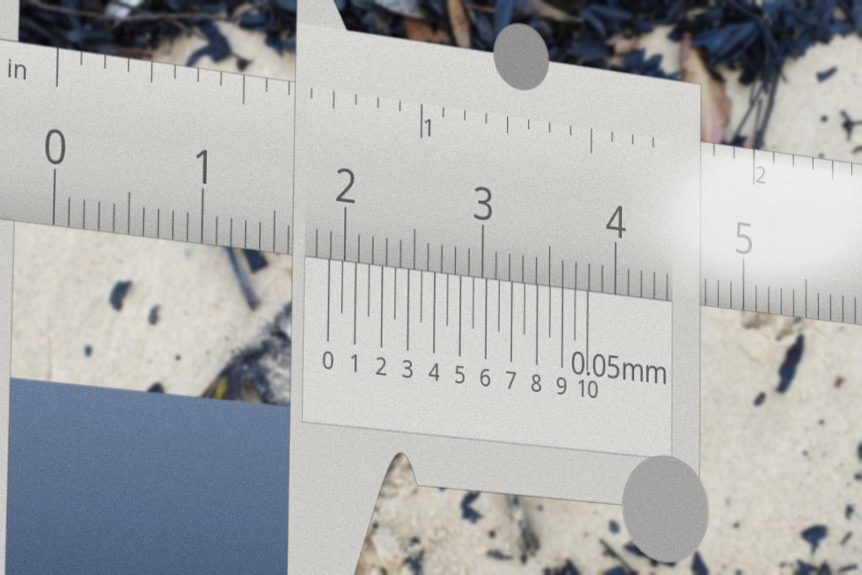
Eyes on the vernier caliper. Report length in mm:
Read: 18.9 mm
